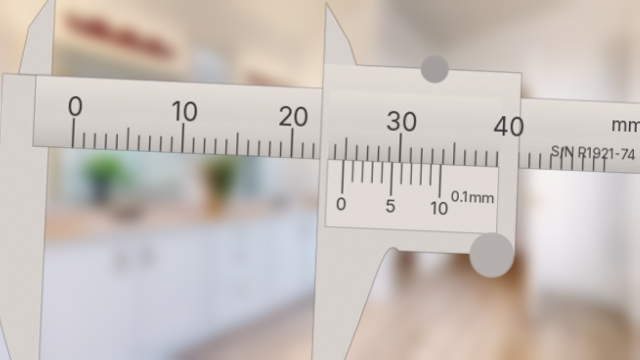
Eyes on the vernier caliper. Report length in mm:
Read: 24.8 mm
